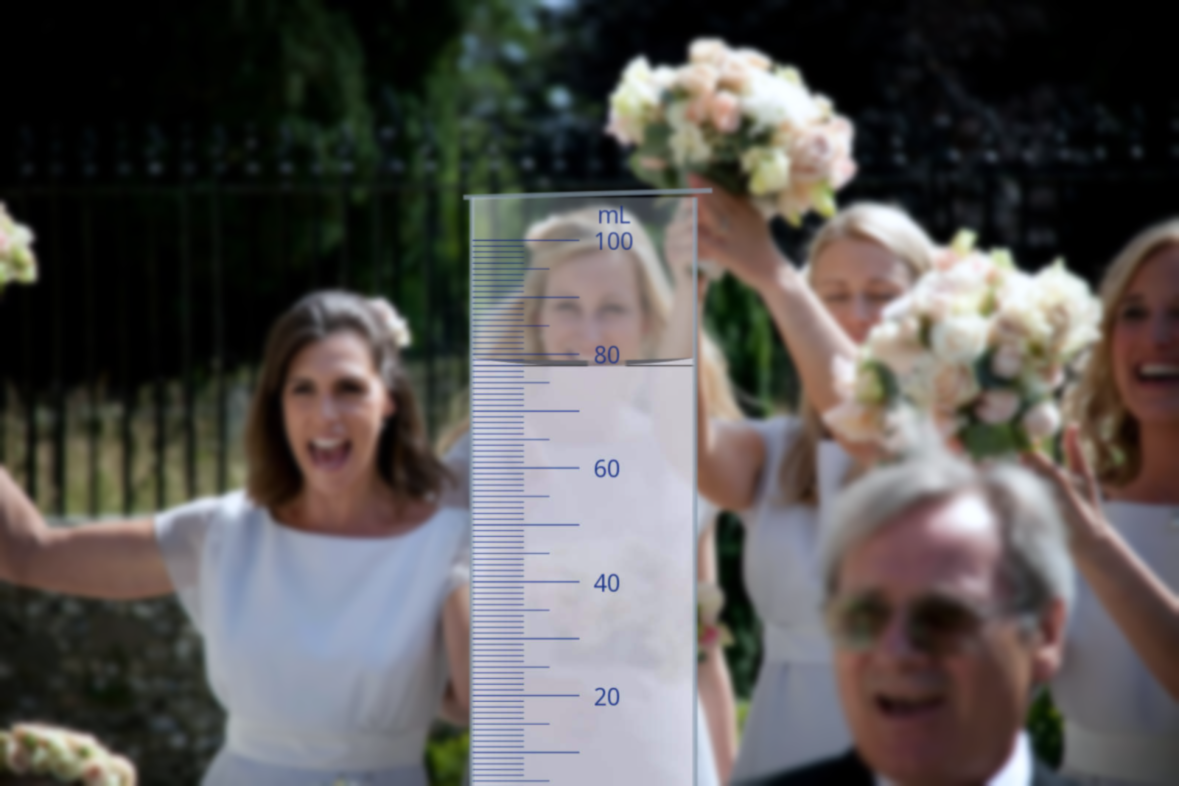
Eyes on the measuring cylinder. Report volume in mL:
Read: 78 mL
